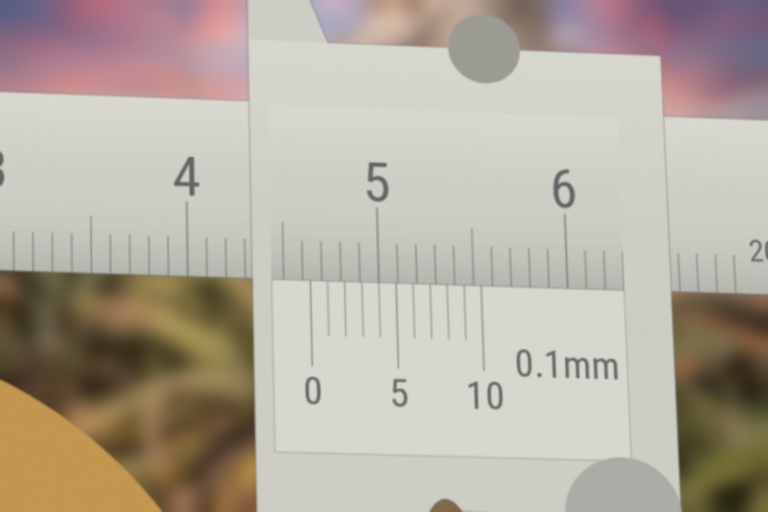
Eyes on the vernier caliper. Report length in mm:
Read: 46.4 mm
